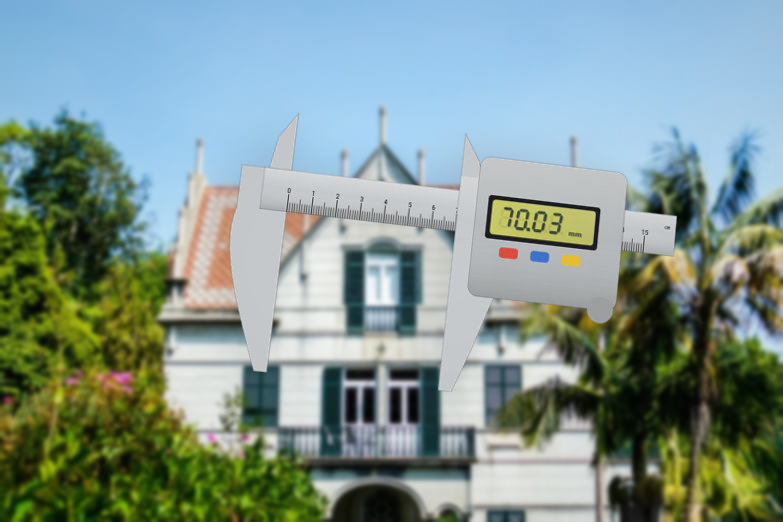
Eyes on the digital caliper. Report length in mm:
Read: 70.03 mm
